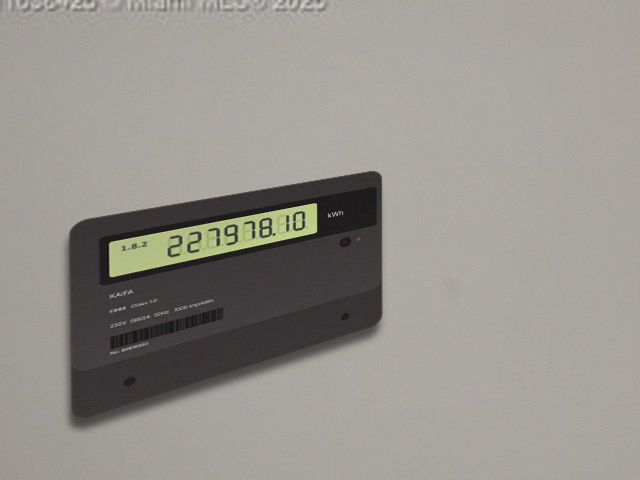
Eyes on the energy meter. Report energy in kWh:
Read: 227978.10 kWh
